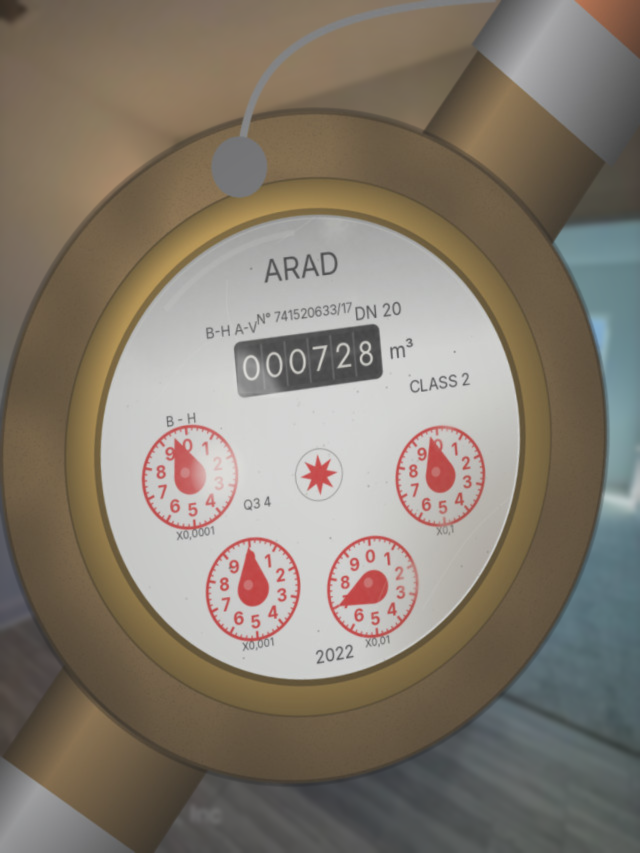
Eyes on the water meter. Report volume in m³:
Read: 727.9699 m³
